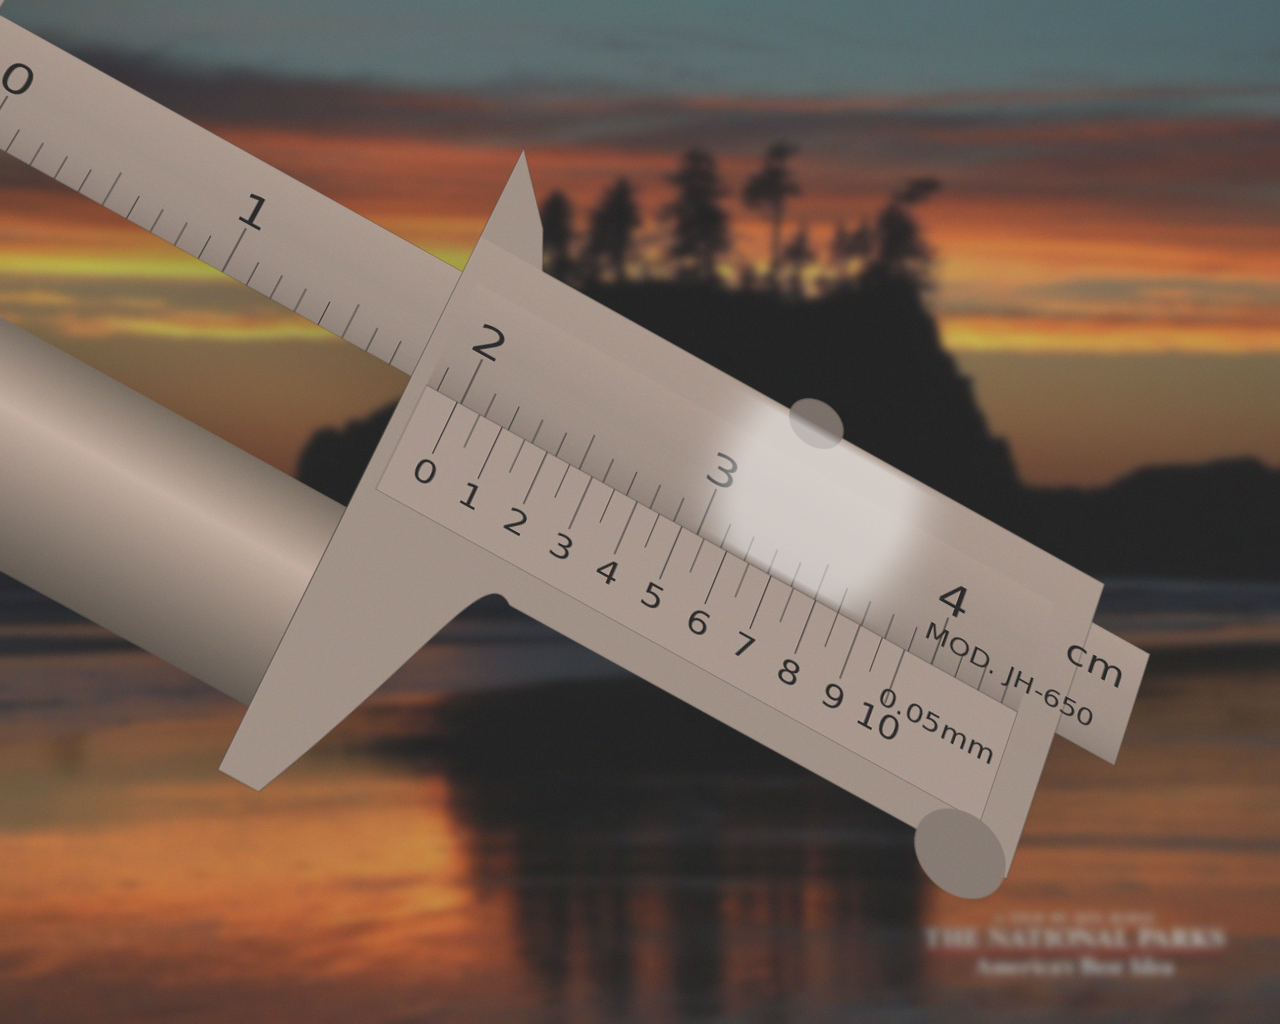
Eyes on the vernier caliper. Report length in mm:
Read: 19.85 mm
